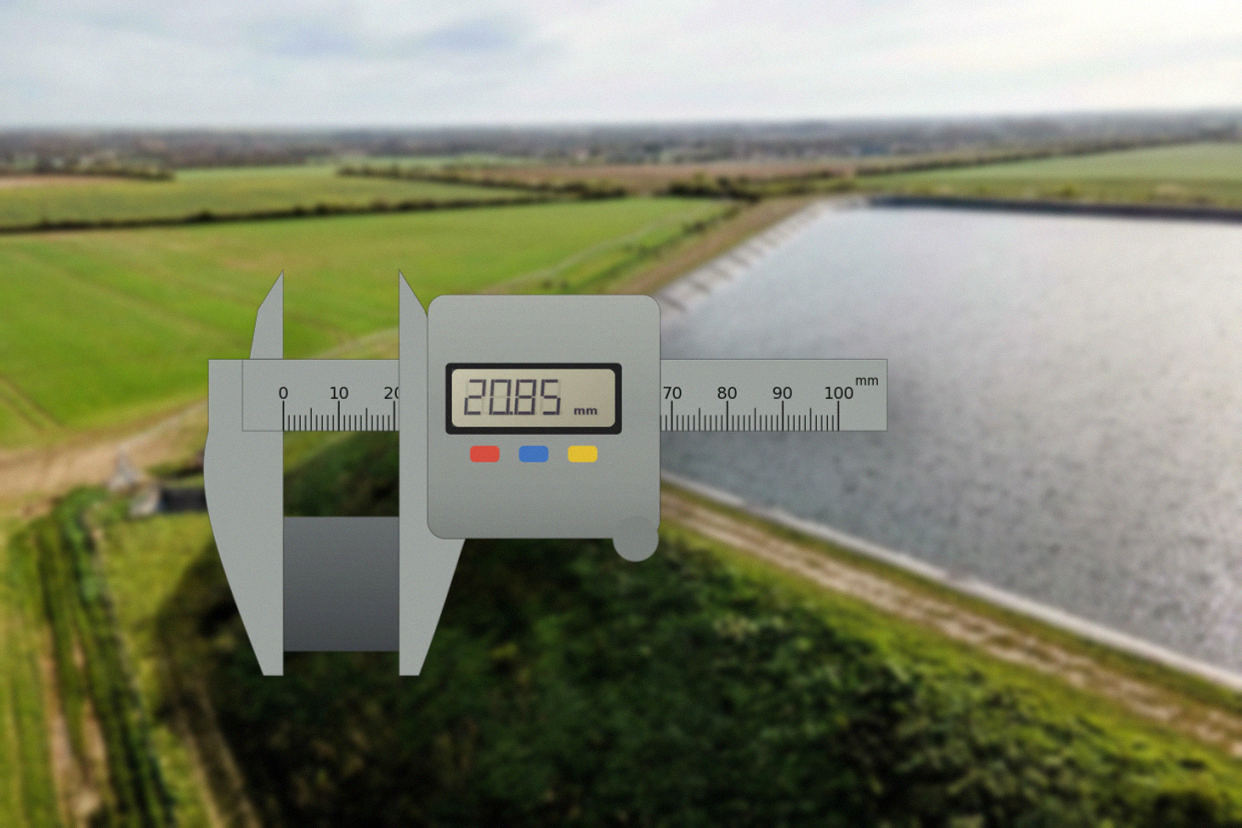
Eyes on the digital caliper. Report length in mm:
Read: 20.85 mm
